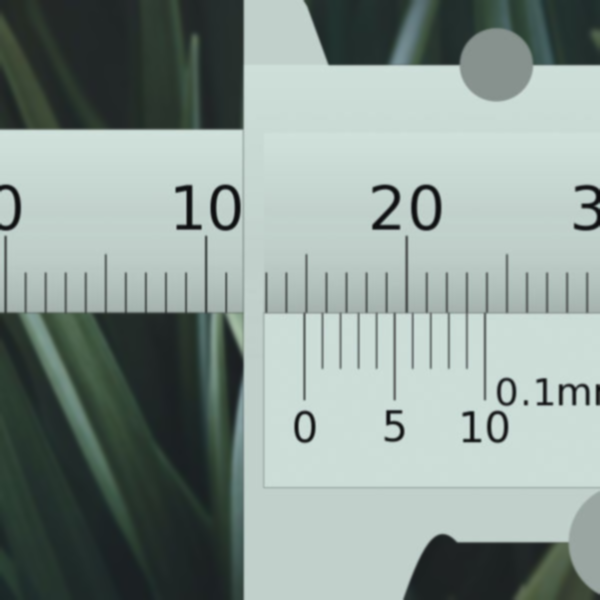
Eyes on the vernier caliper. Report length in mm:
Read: 14.9 mm
